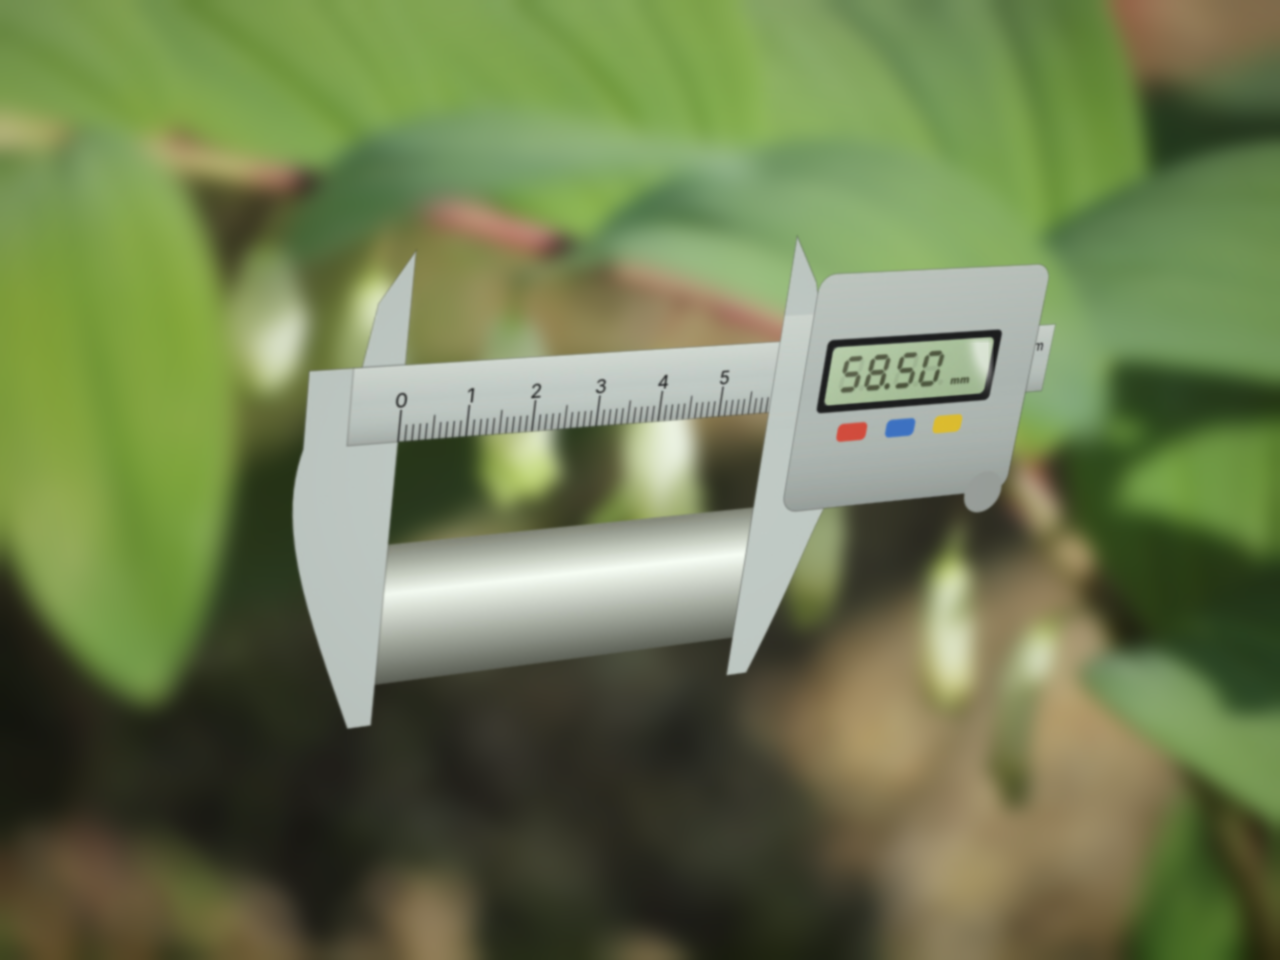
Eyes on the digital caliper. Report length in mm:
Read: 58.50 mm
